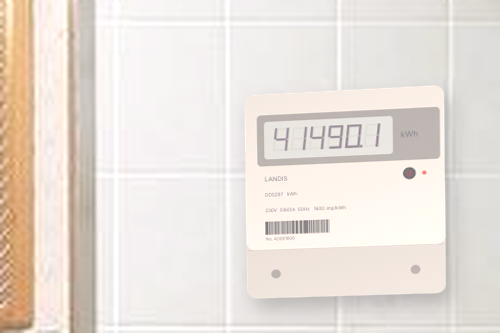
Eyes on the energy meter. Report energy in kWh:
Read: 41490.1 kWh
